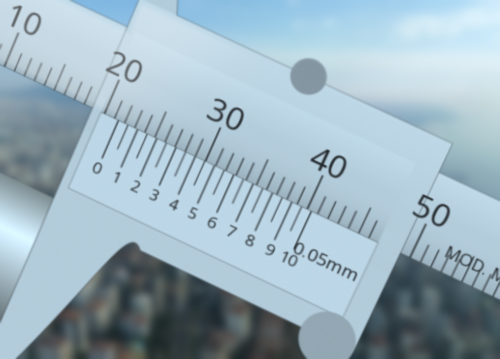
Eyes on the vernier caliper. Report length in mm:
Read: 21.4 mm
